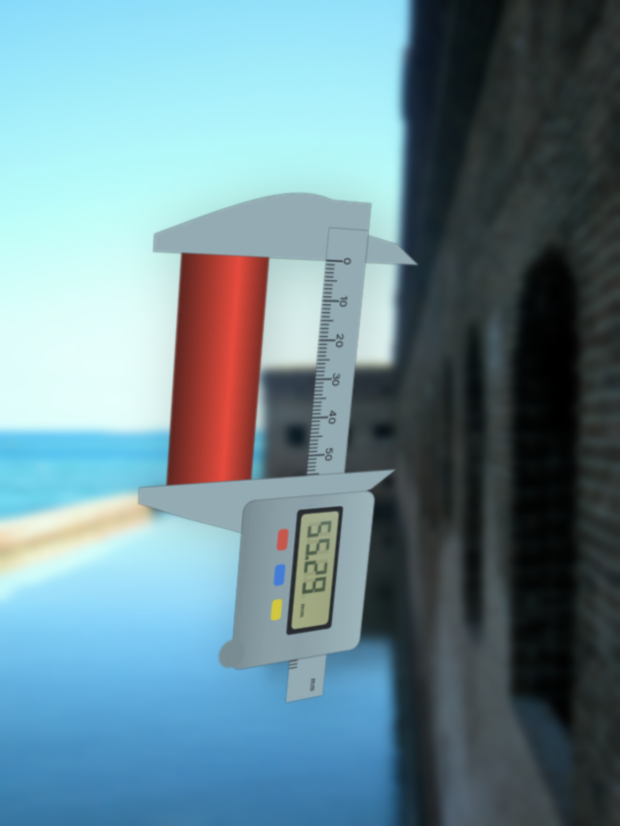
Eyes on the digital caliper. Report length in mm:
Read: 55.29 mm
